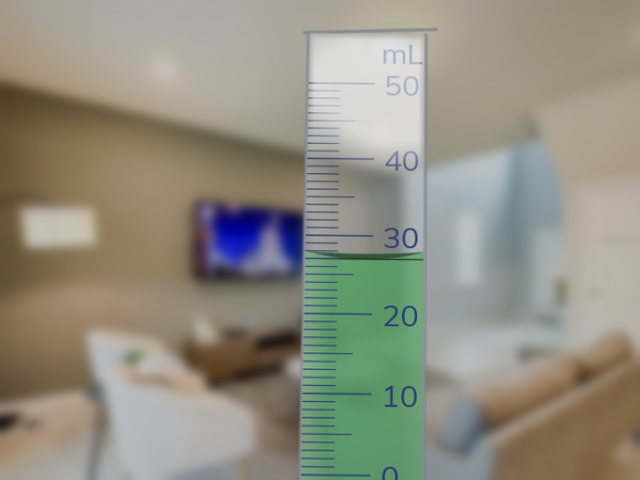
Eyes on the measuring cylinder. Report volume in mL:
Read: 27 mL
